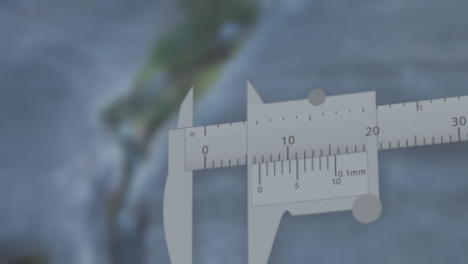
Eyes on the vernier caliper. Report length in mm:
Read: 6.6 mm
